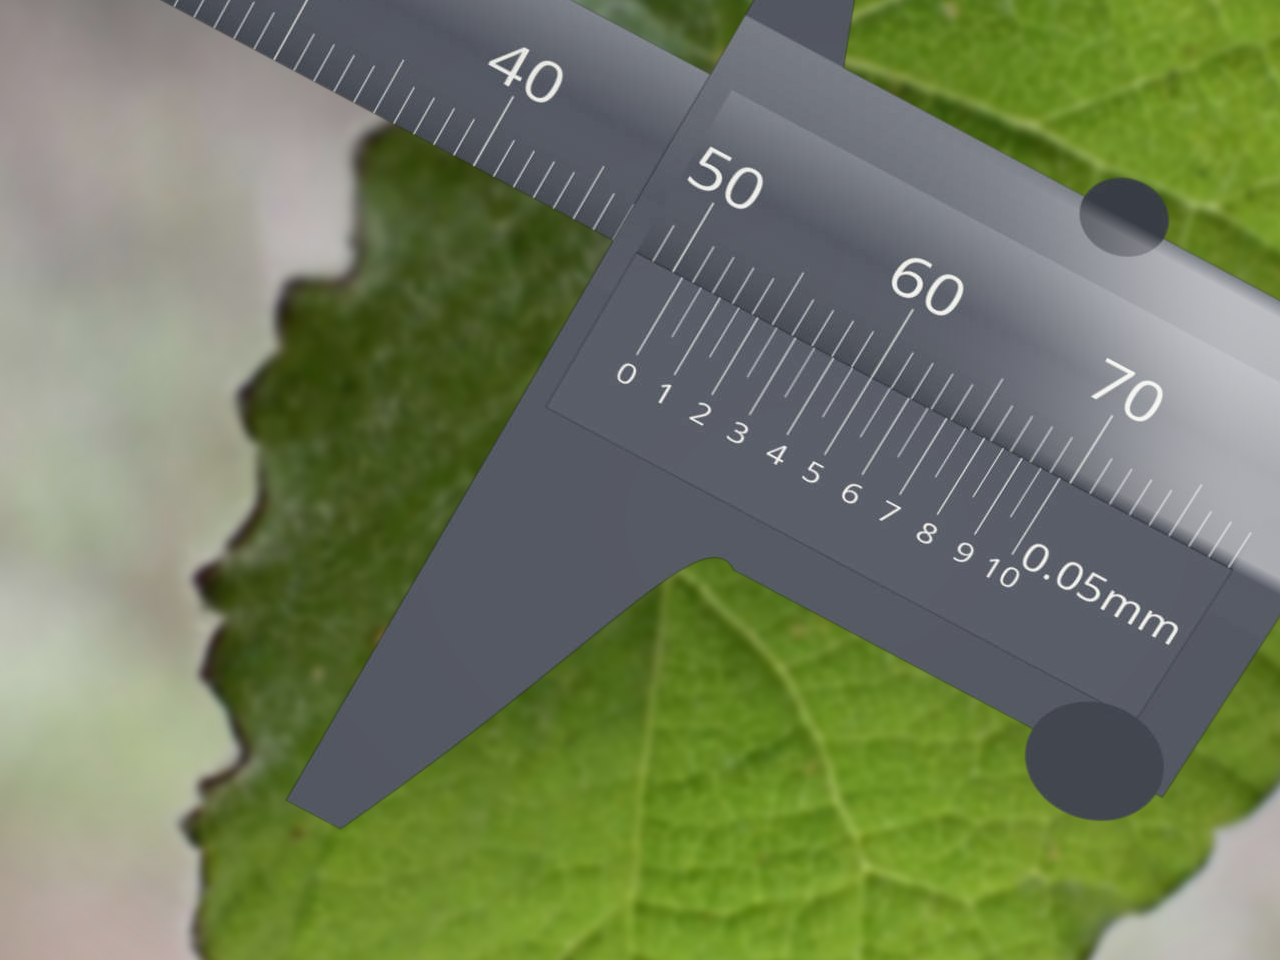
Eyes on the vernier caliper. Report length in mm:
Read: 50.5 mm
